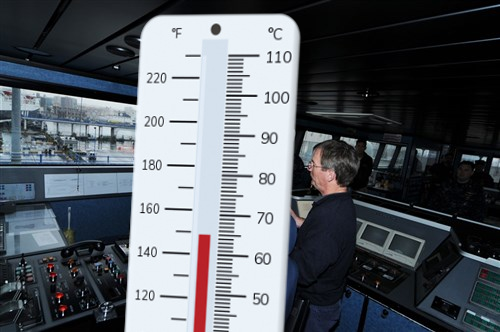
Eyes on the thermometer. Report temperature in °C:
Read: 65 °C
